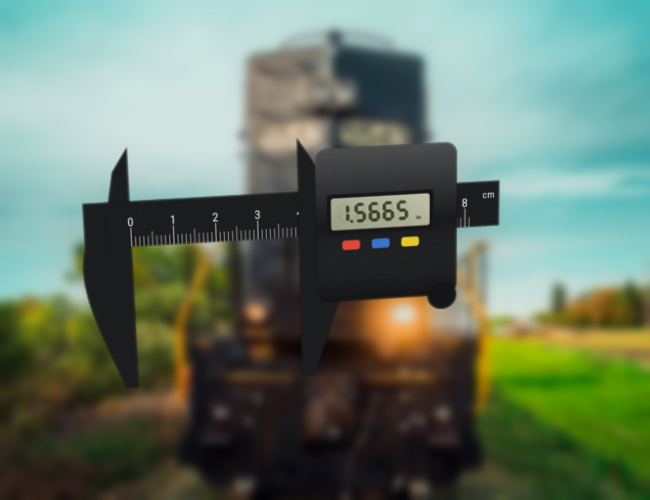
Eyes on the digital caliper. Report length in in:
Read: 1.5665 in
